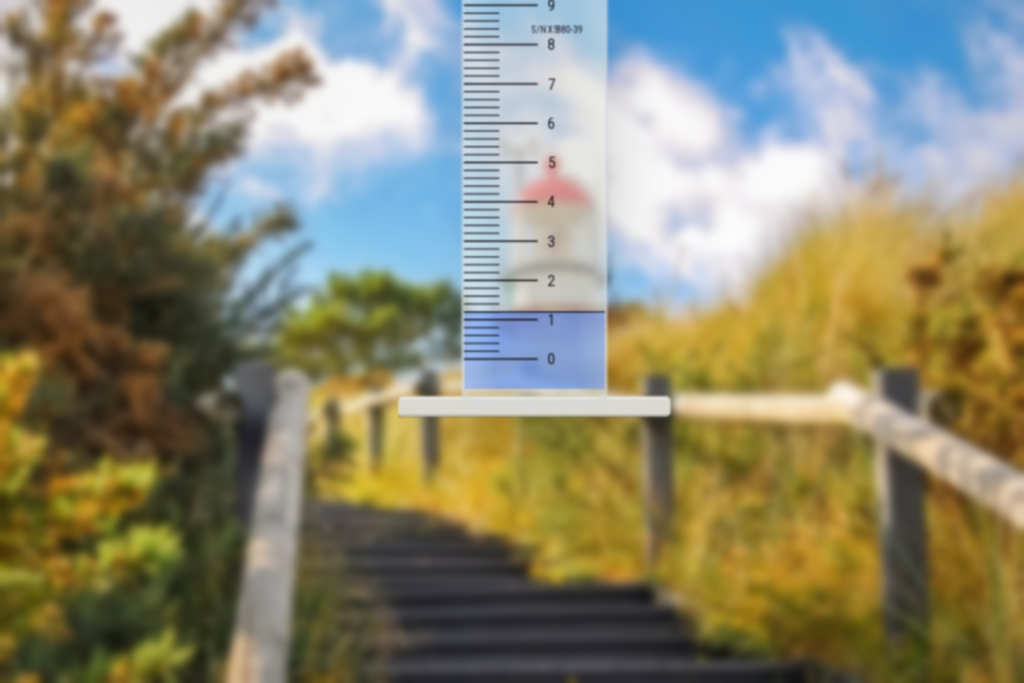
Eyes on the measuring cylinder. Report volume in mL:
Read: 1.2 mL
